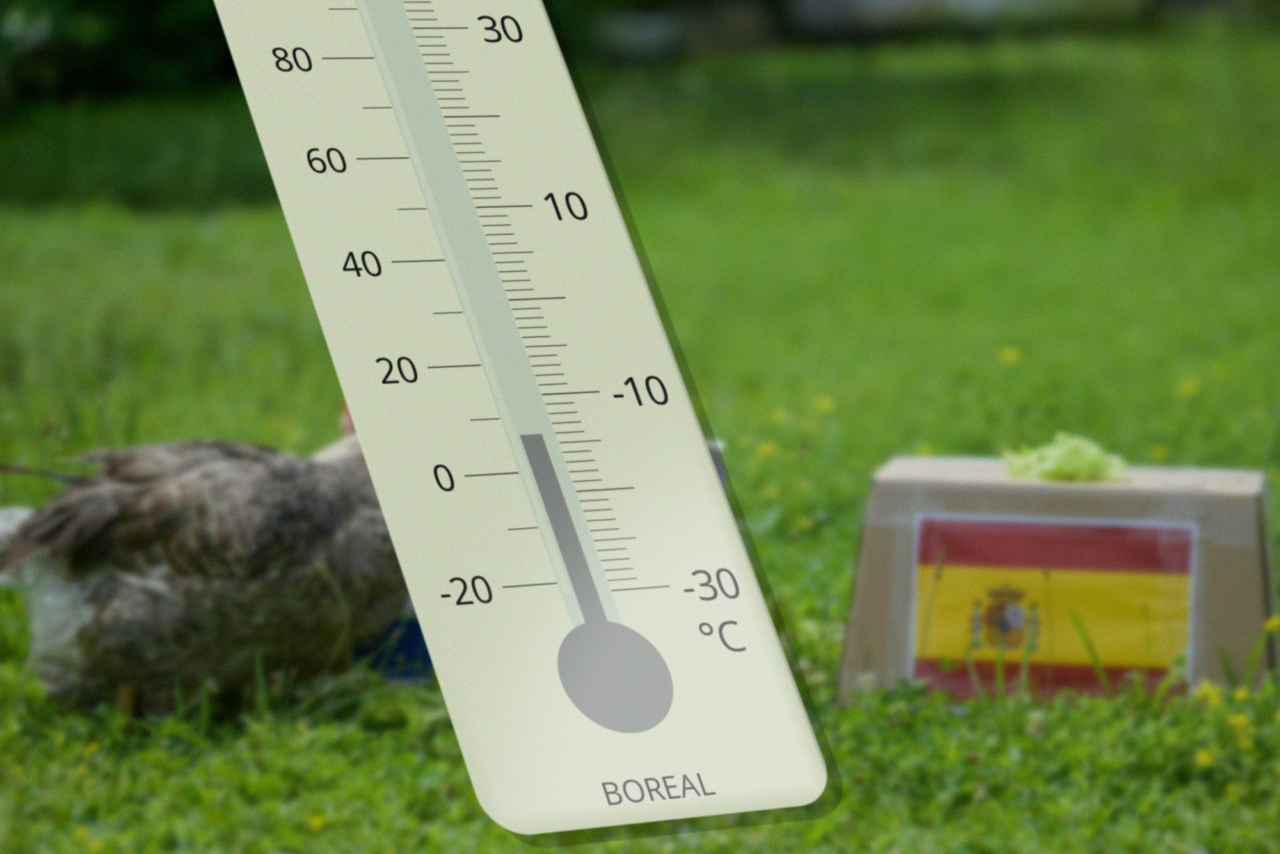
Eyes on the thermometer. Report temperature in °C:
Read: -14 °C
